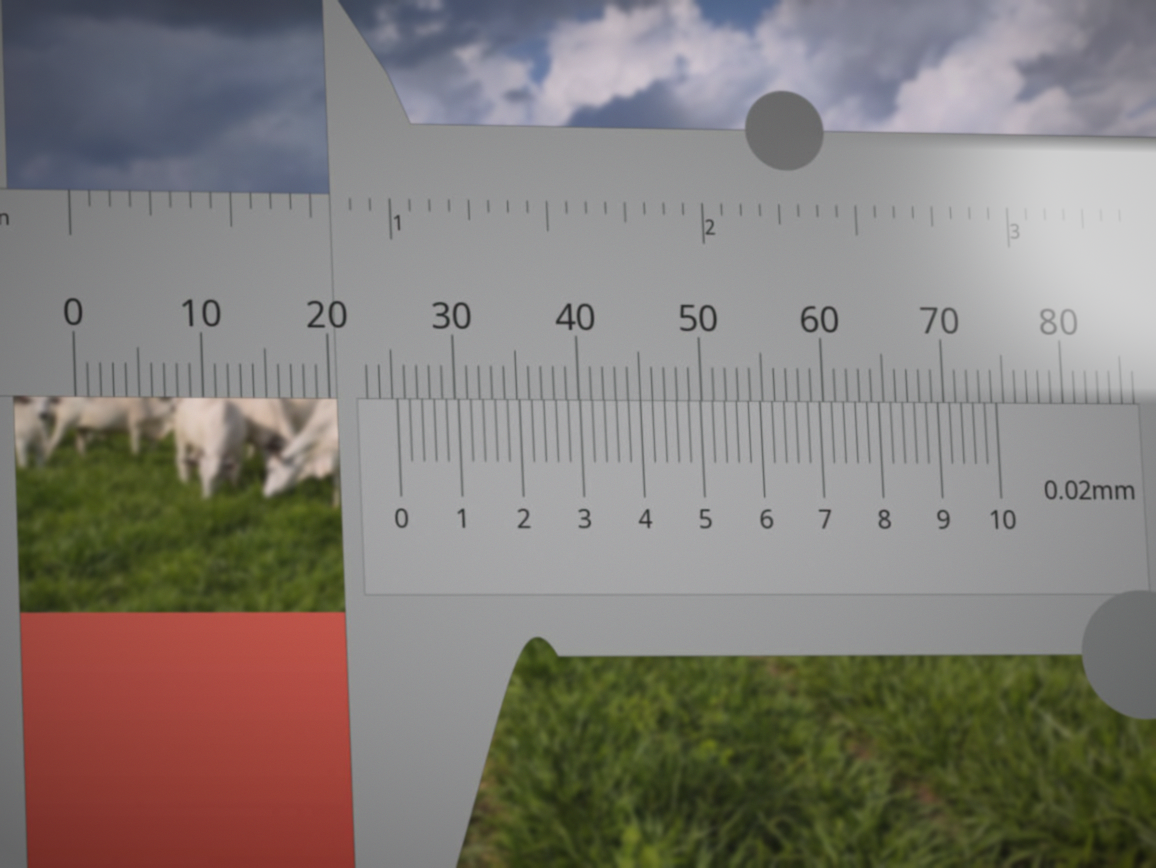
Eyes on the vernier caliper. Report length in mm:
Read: 25.4 mm
